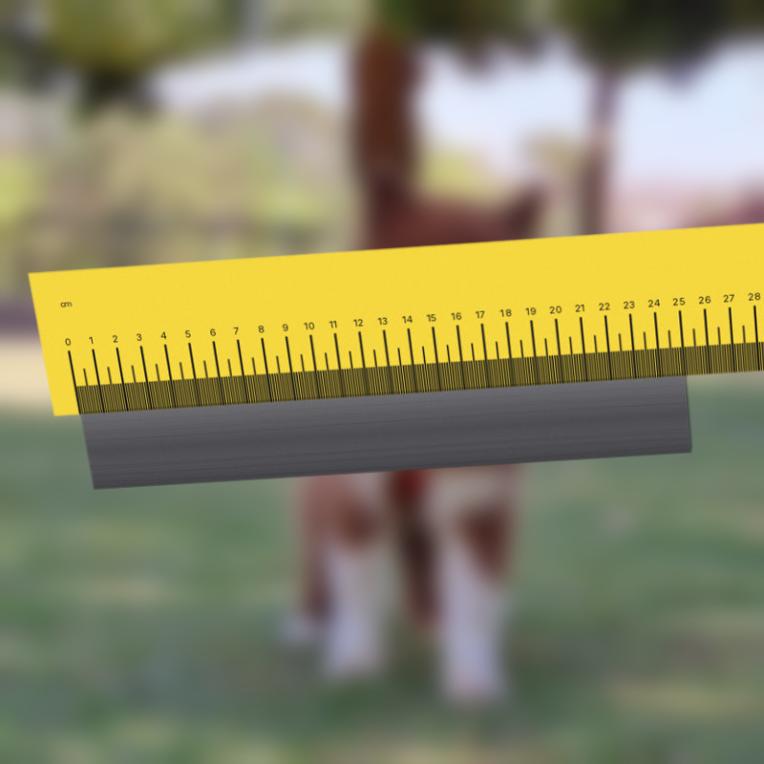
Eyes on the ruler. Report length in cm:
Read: 25 cm
